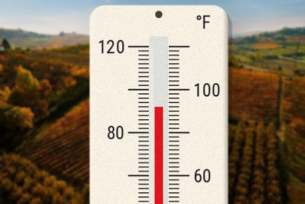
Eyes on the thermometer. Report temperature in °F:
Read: 92 °F
